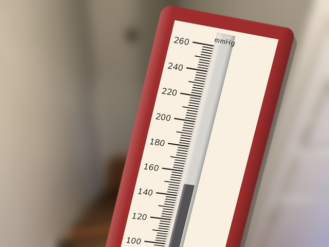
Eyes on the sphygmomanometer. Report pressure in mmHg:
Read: 150 mmHg
